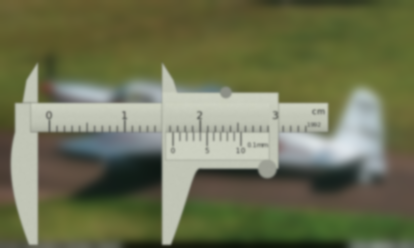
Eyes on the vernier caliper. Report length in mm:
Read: 16.4 mm
